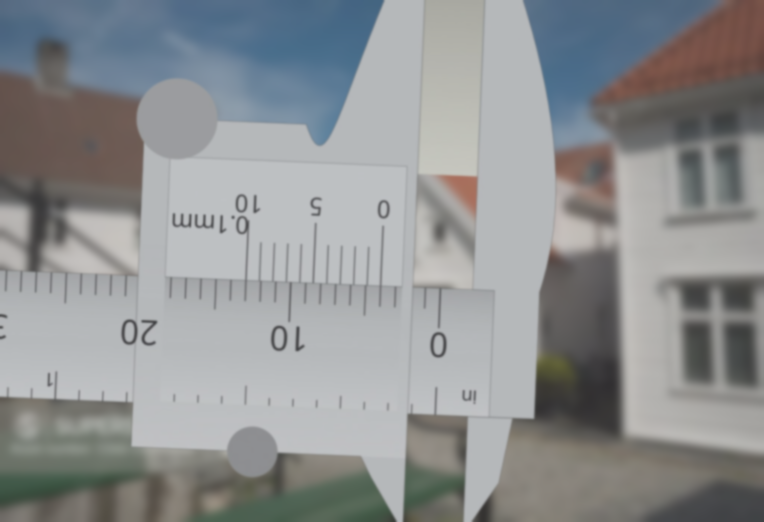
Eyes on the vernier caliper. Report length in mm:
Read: 4.0 mm
